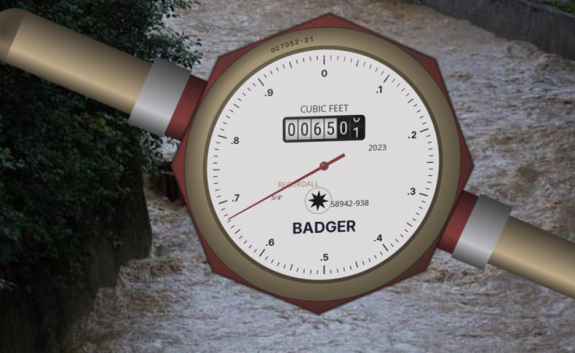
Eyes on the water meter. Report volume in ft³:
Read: 6500.67 ft³
